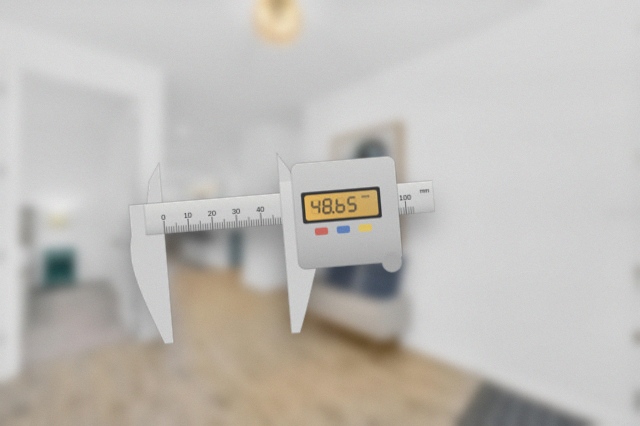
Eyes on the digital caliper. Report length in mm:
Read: 48.65 mm
